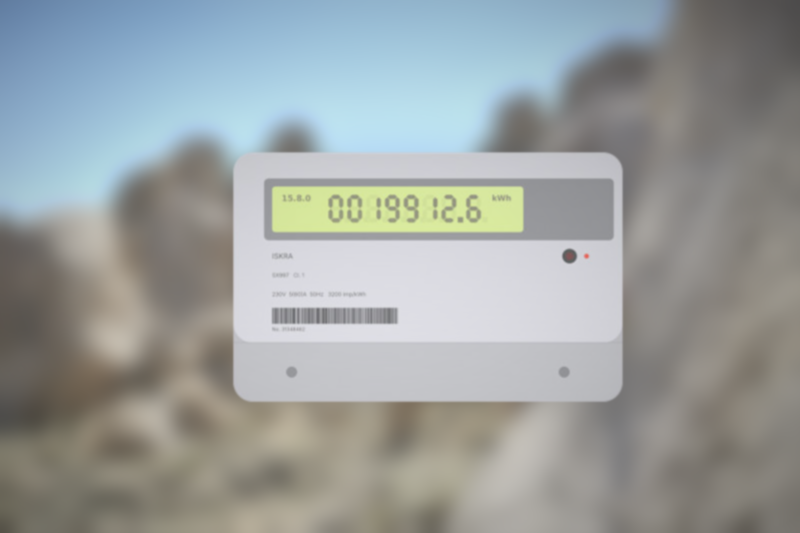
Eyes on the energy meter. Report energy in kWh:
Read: 19912.6 kWh
